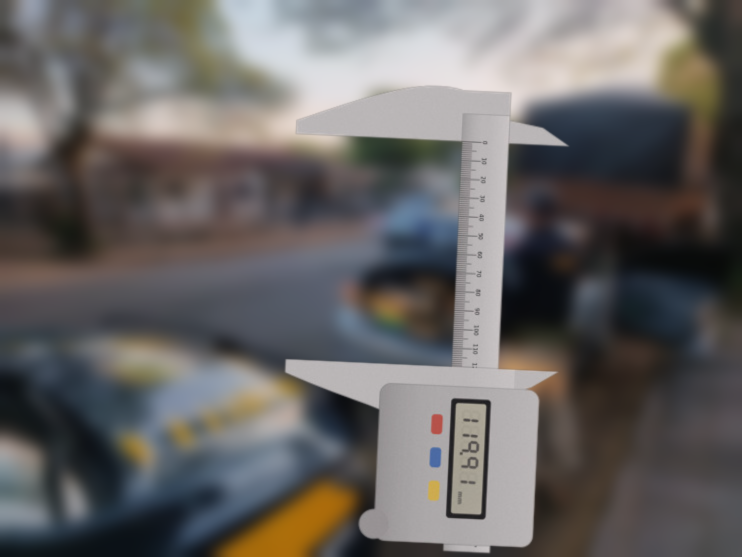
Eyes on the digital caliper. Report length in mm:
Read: 119.91 mm
